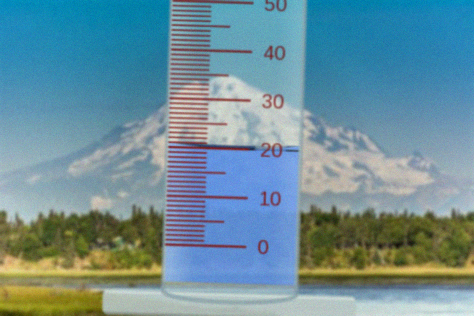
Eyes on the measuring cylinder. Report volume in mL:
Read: 20 mL
